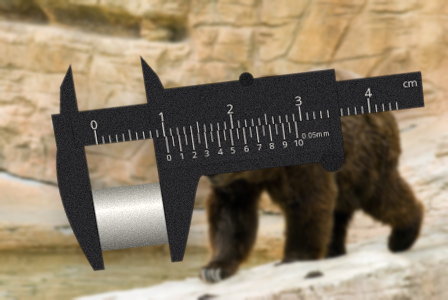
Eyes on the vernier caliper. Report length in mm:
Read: 10.2 mm
